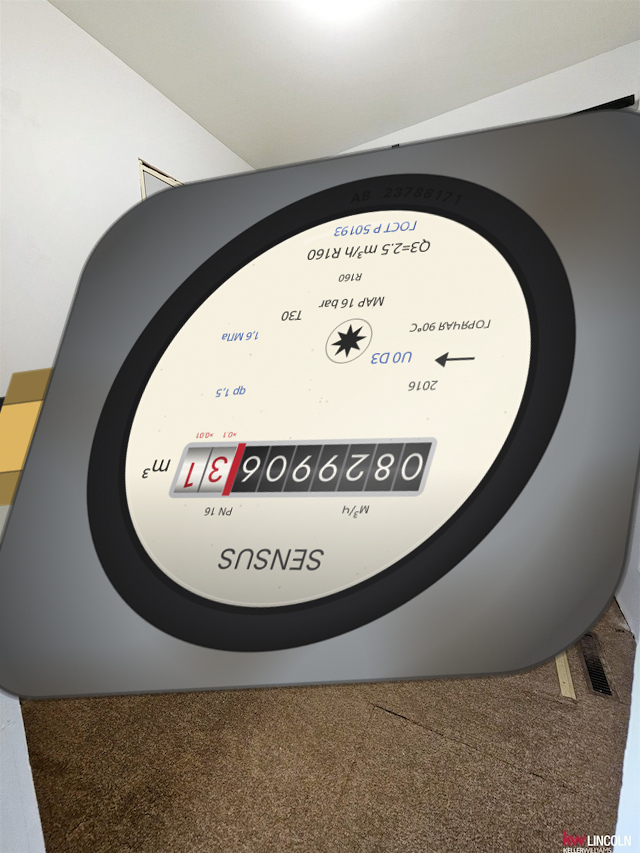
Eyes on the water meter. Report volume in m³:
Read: 829906.31 m³
